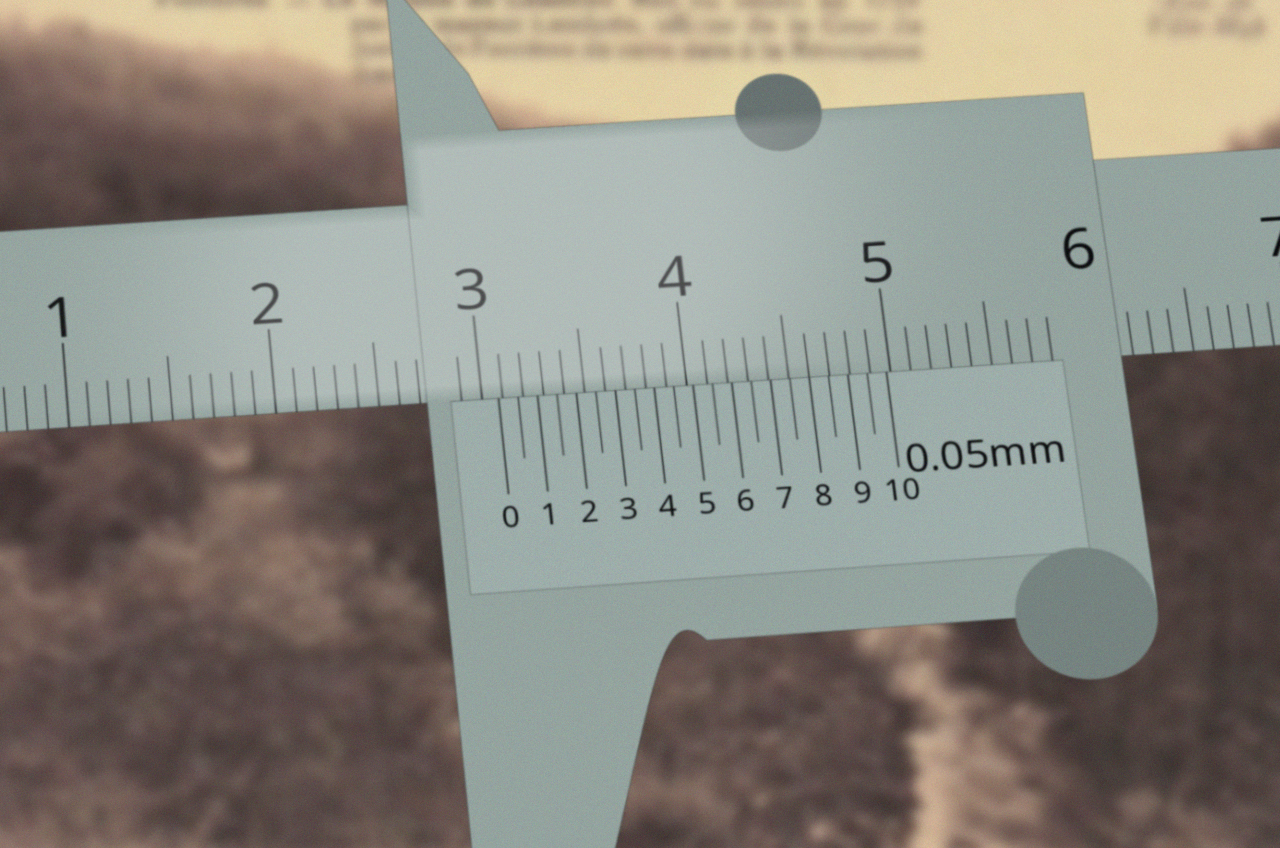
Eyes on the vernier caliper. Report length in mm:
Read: 30.8 mm
